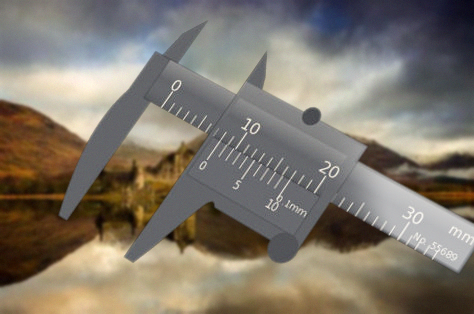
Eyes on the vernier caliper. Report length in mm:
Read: 8.0 mm
